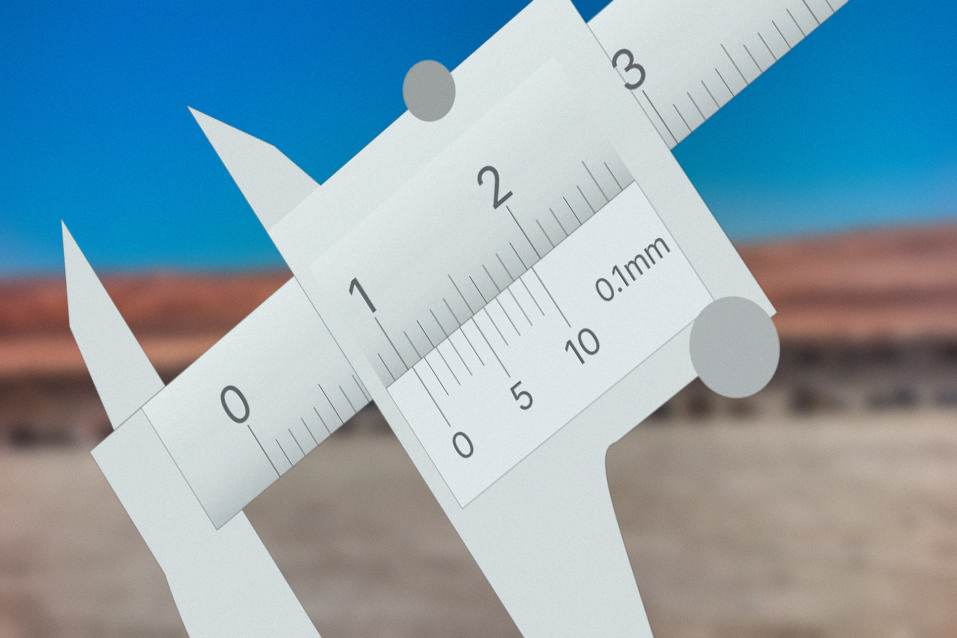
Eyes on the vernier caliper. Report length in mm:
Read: 10.3 mm
